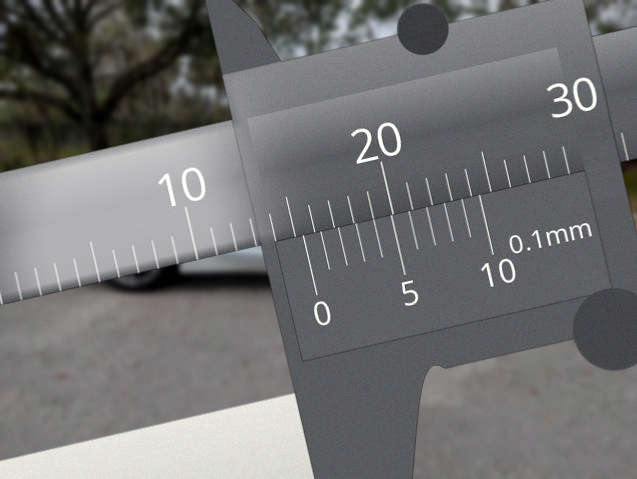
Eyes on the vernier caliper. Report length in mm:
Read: 15.4 mm
